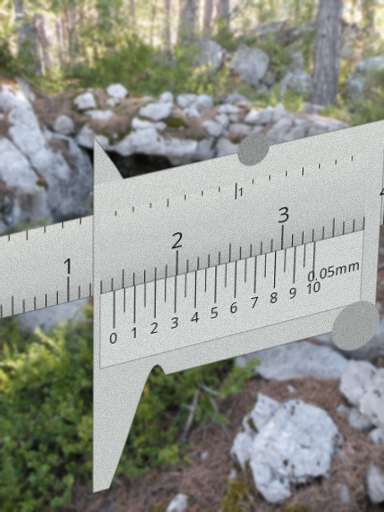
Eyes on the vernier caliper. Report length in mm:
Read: 14.2 mm
